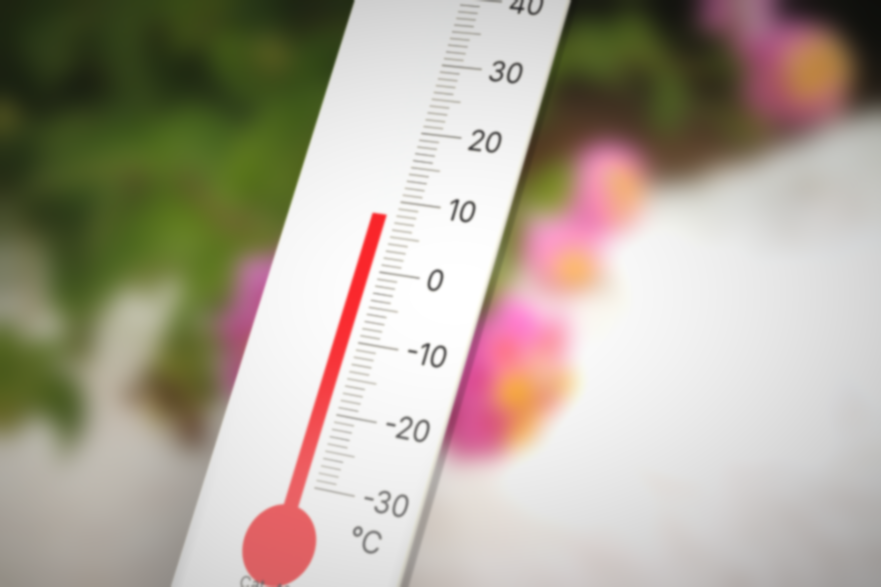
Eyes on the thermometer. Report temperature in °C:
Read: 8 °C
